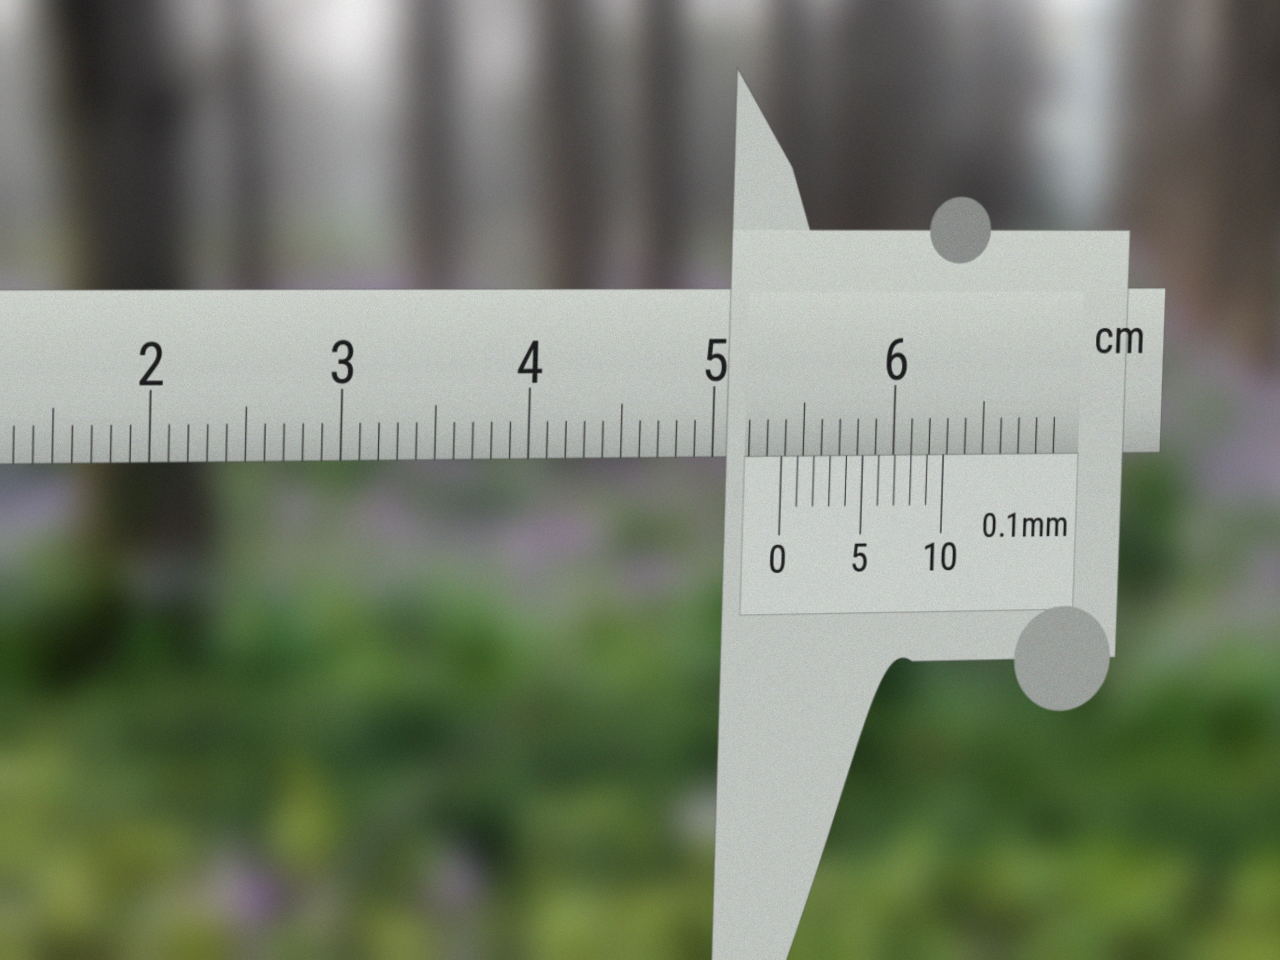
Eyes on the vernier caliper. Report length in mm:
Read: 53.8 mm
